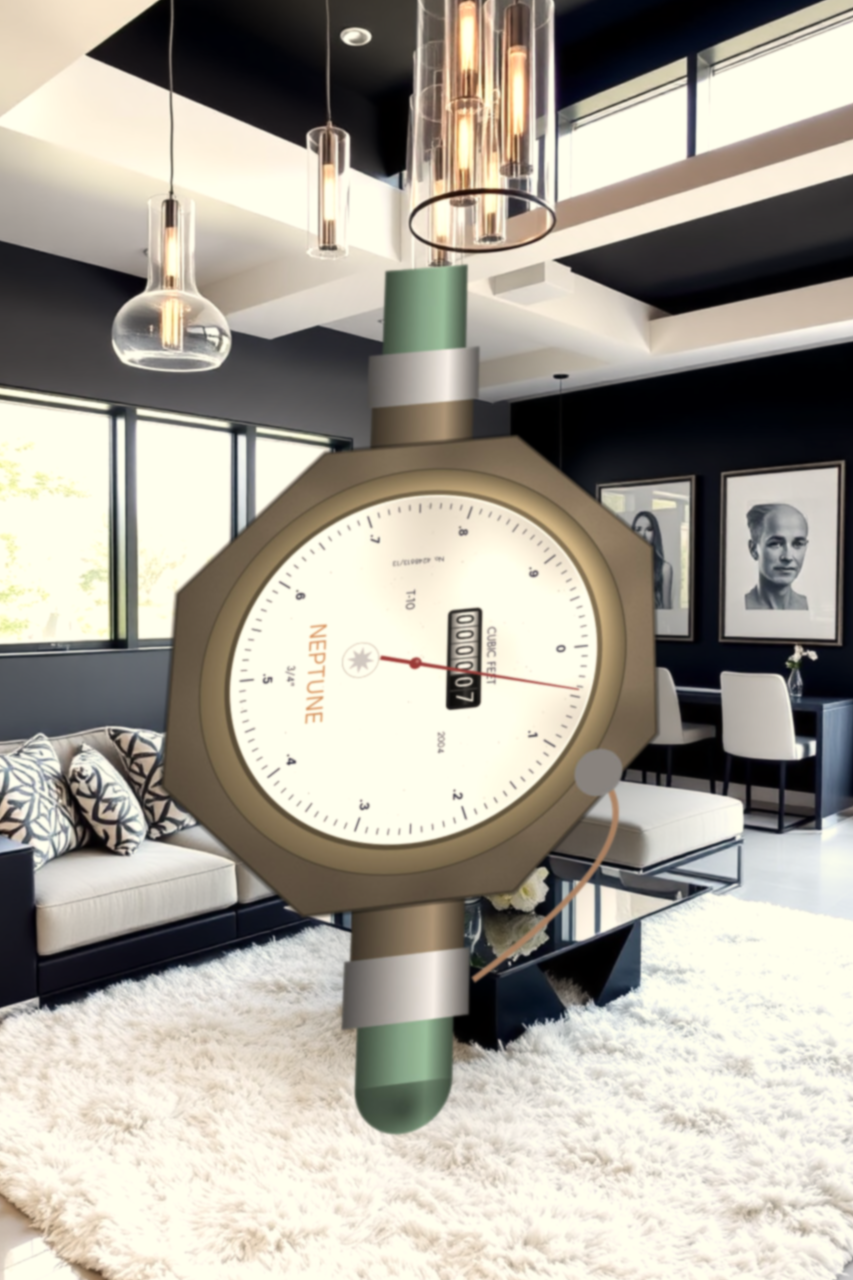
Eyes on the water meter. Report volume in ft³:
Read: 7.04 ft³
